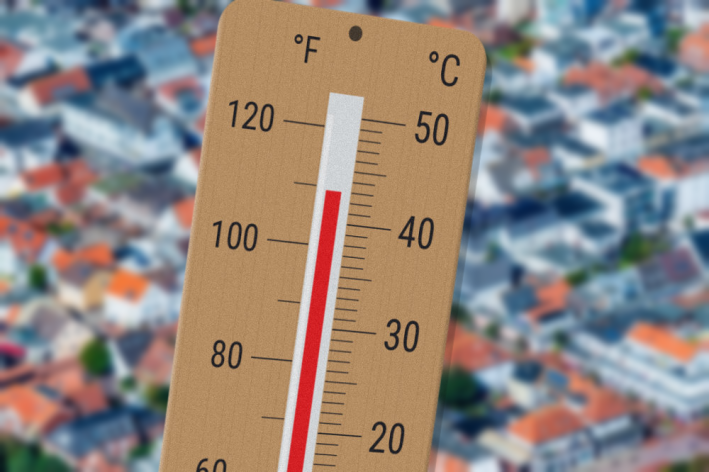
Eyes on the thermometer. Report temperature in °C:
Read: 43 °C
